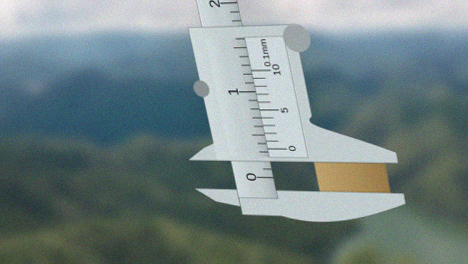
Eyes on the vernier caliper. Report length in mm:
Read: 3.4 mm
